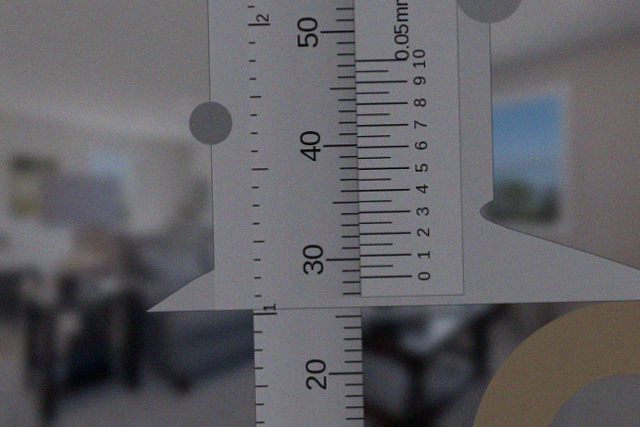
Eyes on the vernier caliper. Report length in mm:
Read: 28.4 mm
